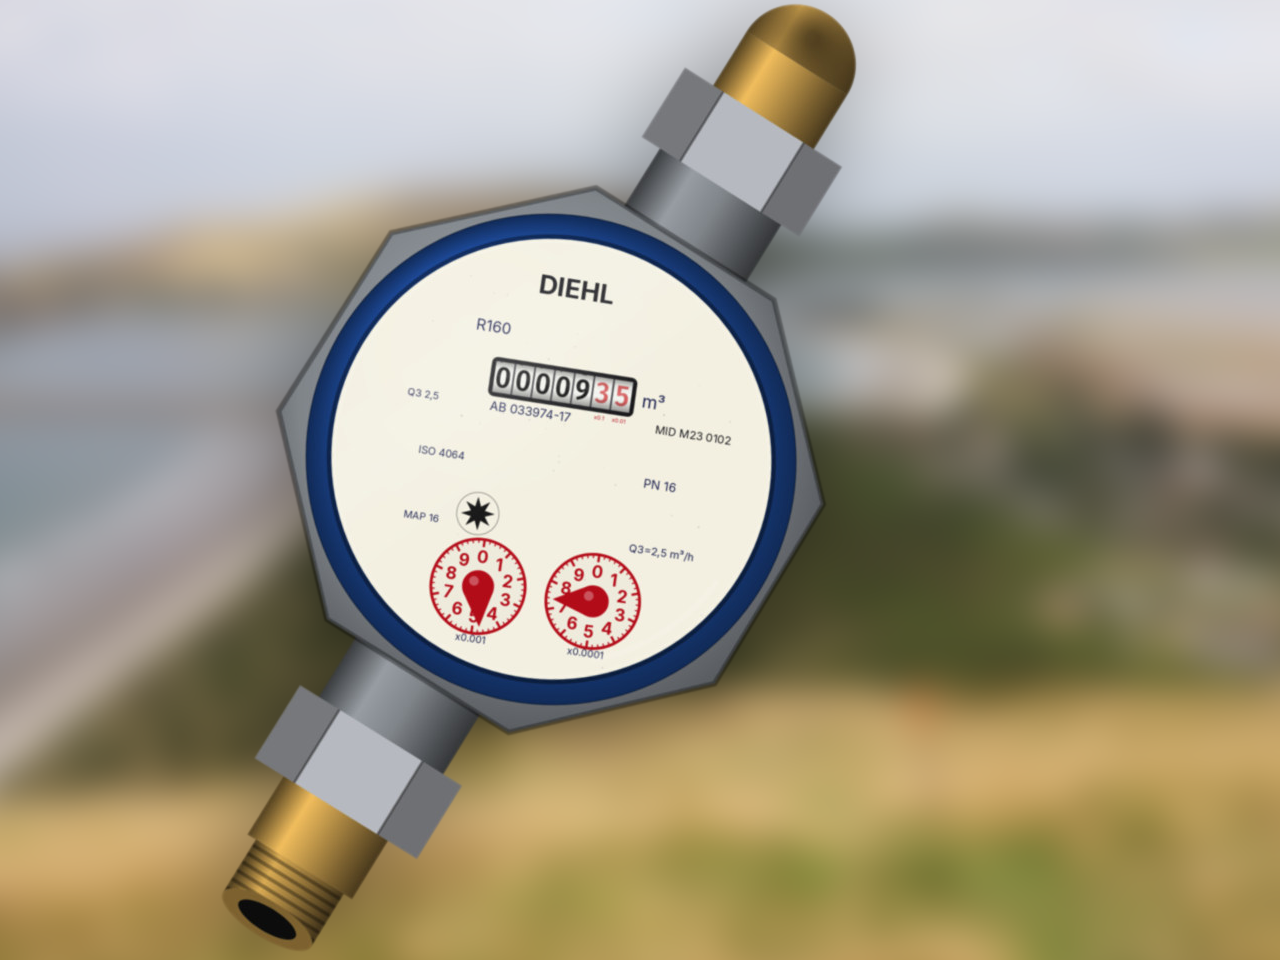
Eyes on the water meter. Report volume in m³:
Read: 9.3547 m³
